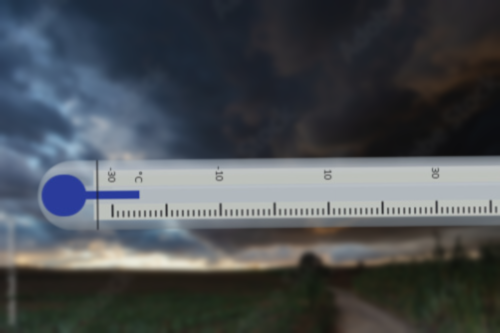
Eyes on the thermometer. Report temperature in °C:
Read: -25 °C
